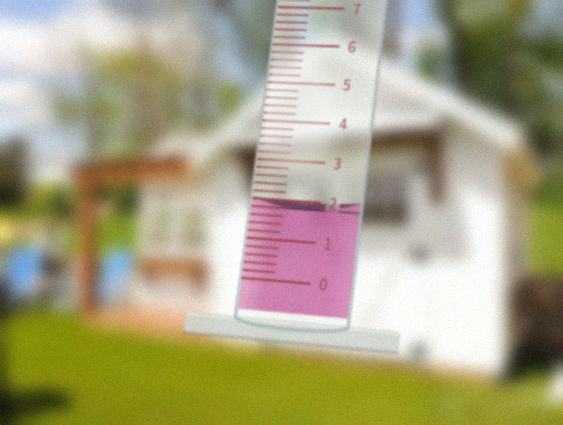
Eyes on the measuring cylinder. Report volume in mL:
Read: 1.8 mL
